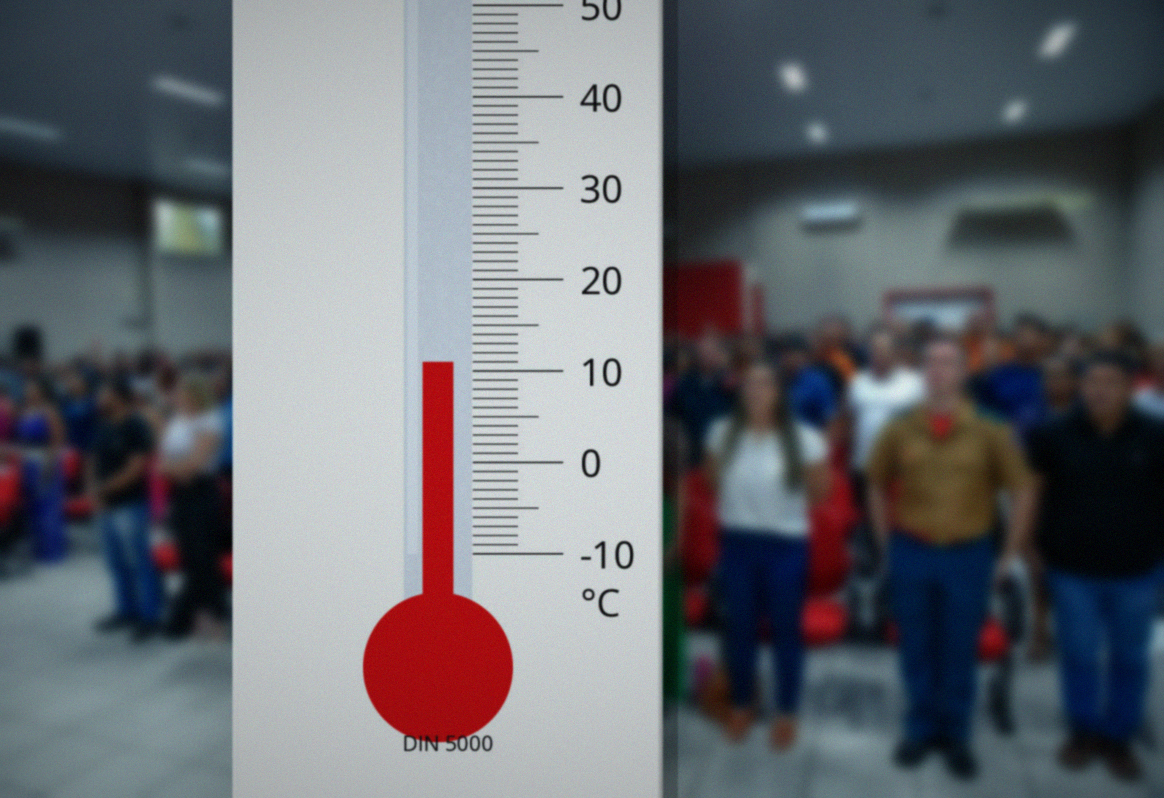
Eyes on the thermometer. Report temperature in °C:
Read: 11 °C
